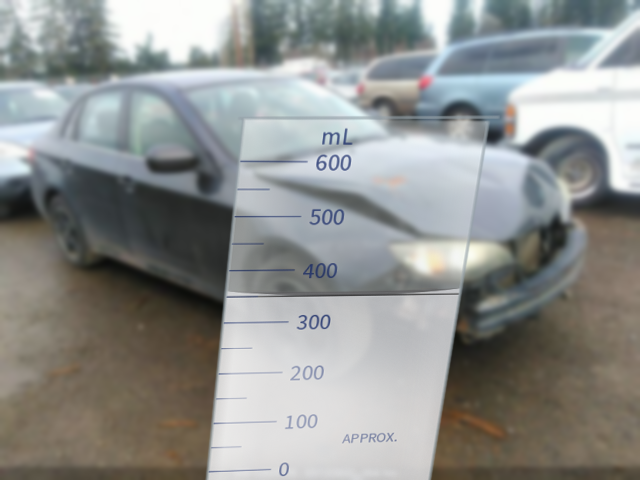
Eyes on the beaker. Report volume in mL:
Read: 350 mL
